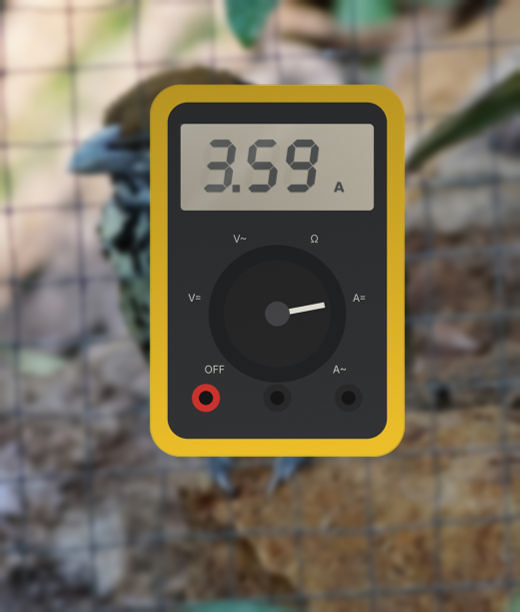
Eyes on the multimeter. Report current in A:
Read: 3.59 A
